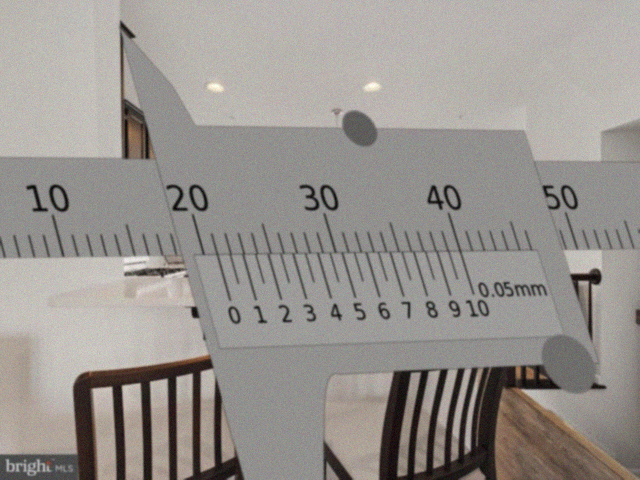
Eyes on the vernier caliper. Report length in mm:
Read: 21.0 mm
